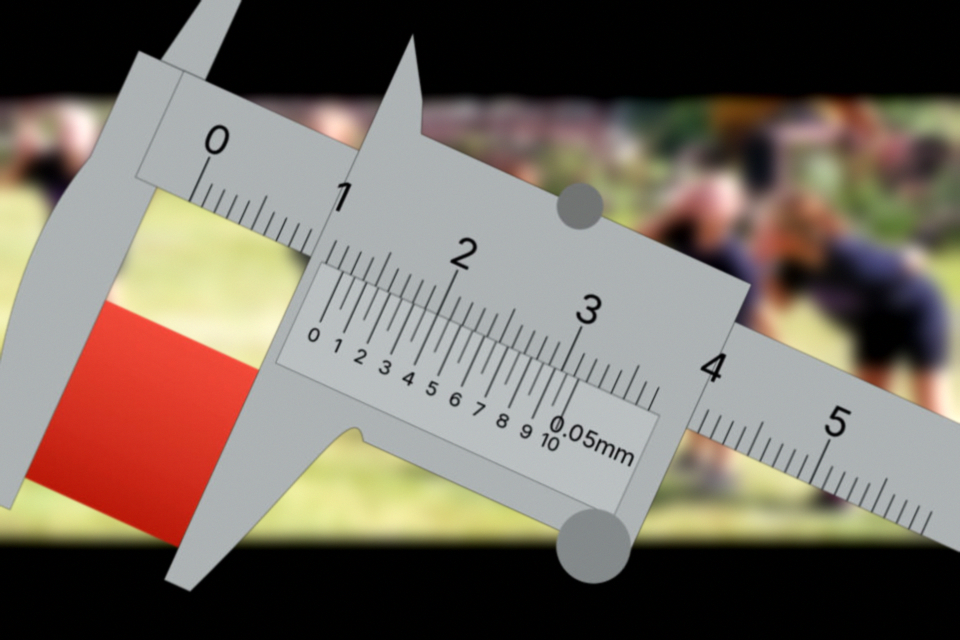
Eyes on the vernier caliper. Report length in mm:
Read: 12.4 mm
